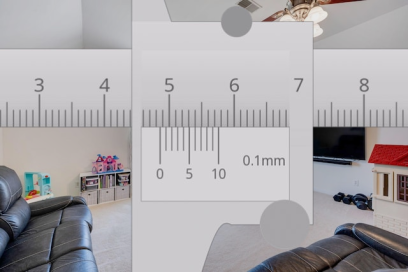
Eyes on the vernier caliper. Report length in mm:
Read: 48.6 mm
